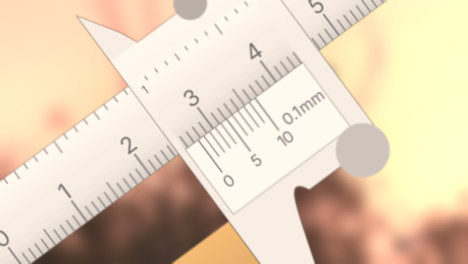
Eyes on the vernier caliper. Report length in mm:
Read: 27.6 mm
